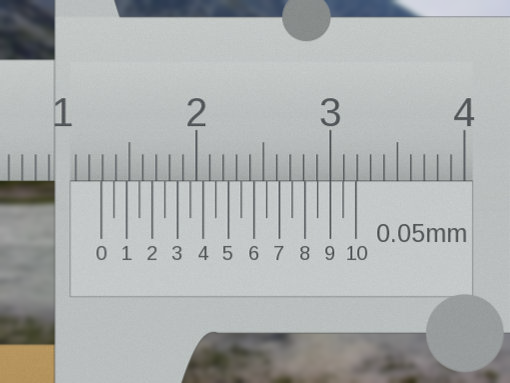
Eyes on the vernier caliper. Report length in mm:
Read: 12.9 mm
